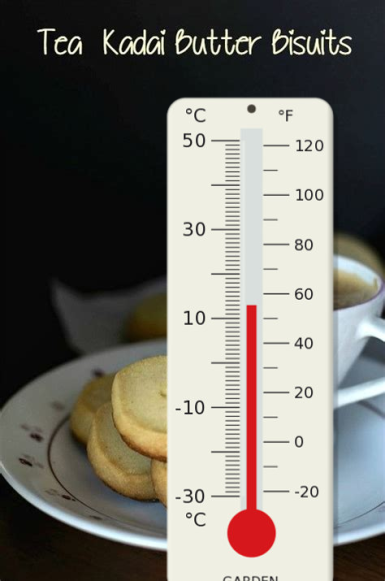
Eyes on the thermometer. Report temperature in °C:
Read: 13 °C
